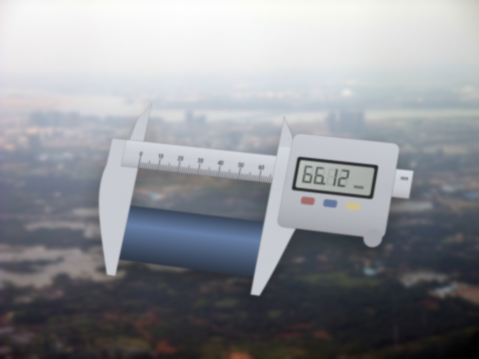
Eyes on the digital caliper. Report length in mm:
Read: 66.12 mm
